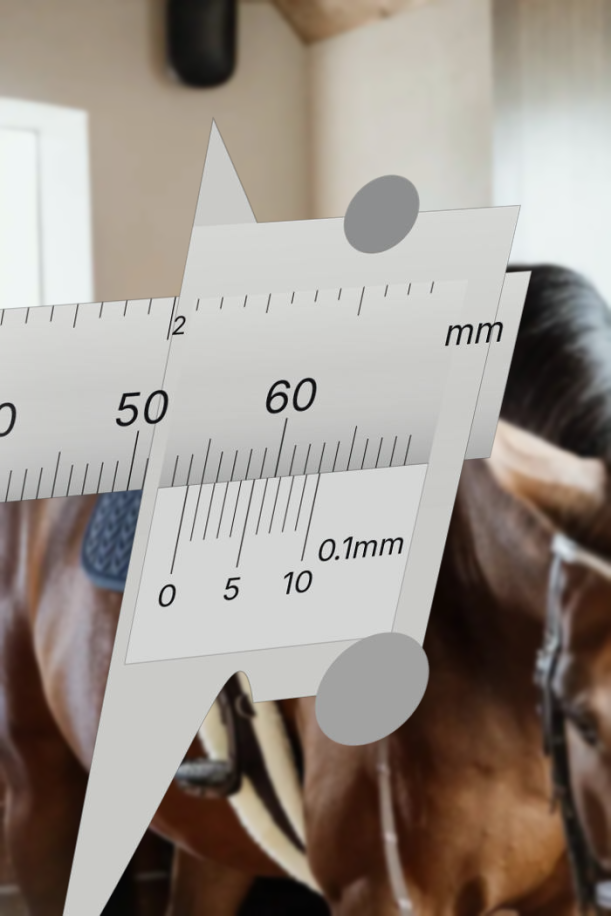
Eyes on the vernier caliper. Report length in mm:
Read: 54.1 mm
